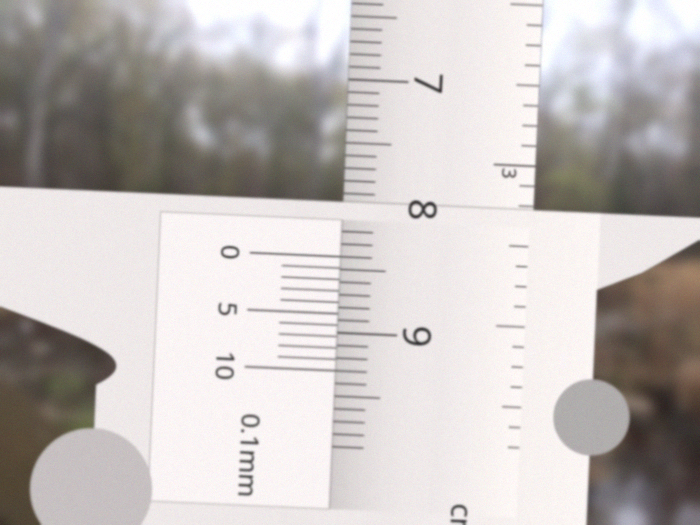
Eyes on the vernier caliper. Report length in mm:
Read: 84.0 mm
